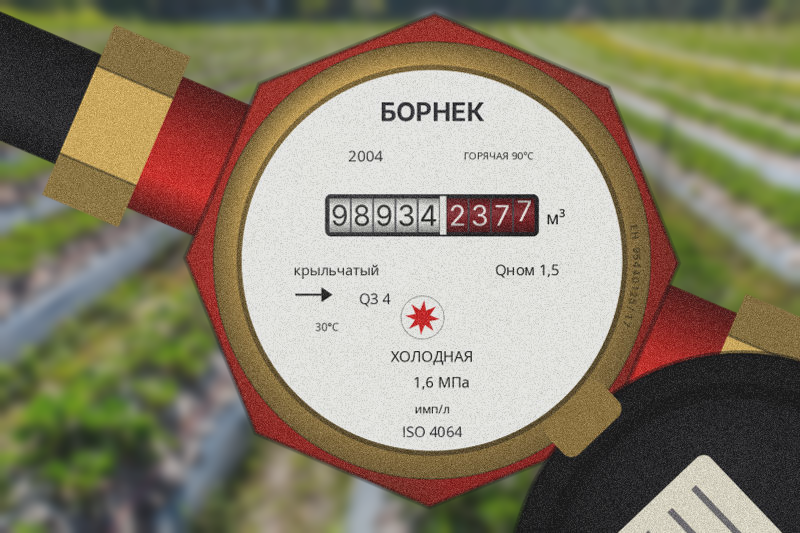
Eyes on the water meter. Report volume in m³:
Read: 98934.2377 m³
